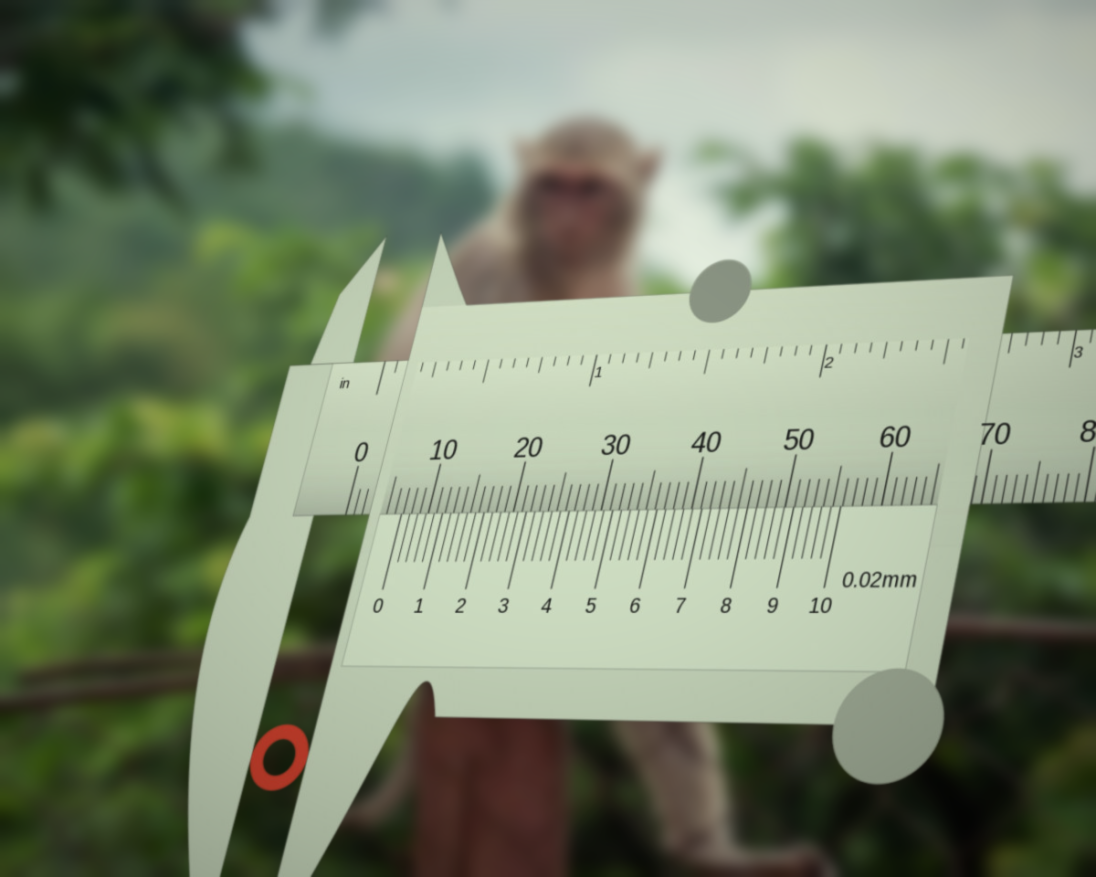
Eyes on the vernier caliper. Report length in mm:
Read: 6.8 mm
